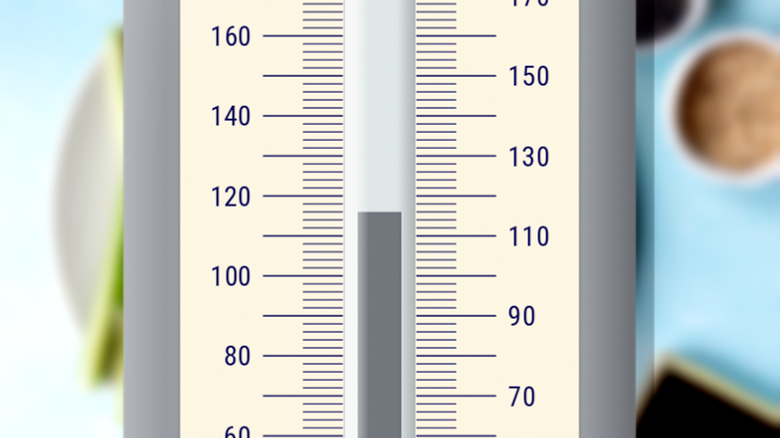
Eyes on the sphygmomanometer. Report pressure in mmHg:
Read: 116 mmHg
